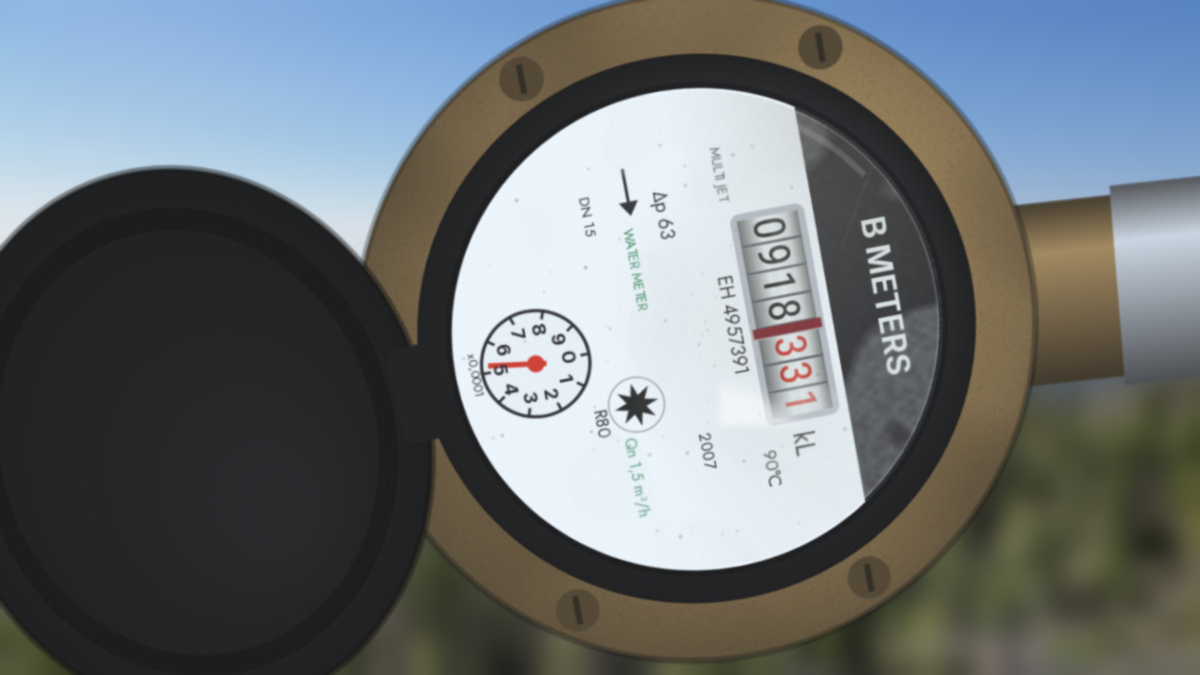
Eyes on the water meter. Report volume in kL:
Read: 918.3315 kL
